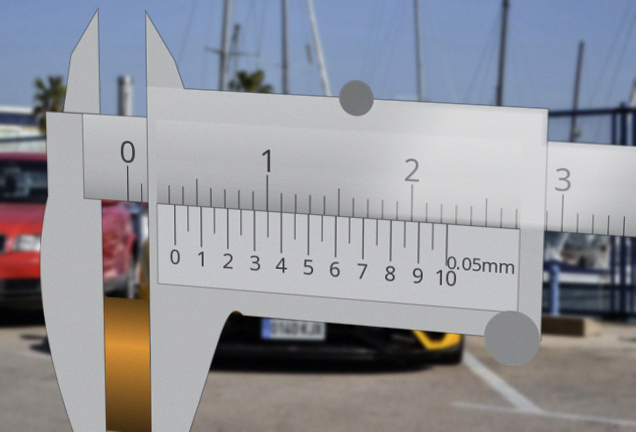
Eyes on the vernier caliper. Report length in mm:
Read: 3.4 mm
